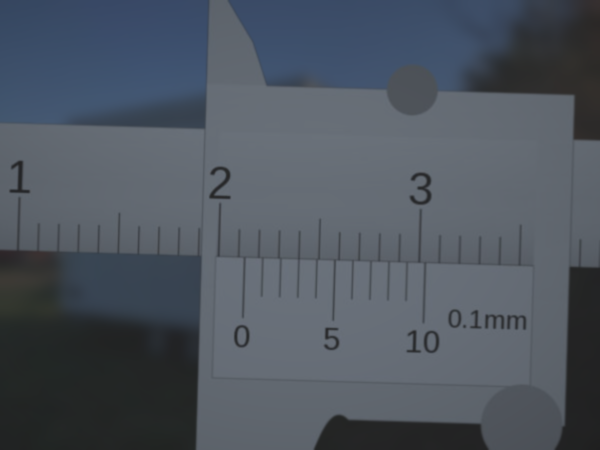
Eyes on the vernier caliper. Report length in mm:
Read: 21.3 mm
